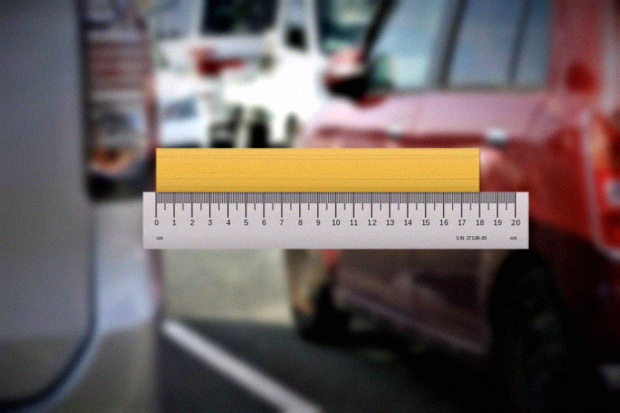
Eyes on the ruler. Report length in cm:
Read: 18 cm
